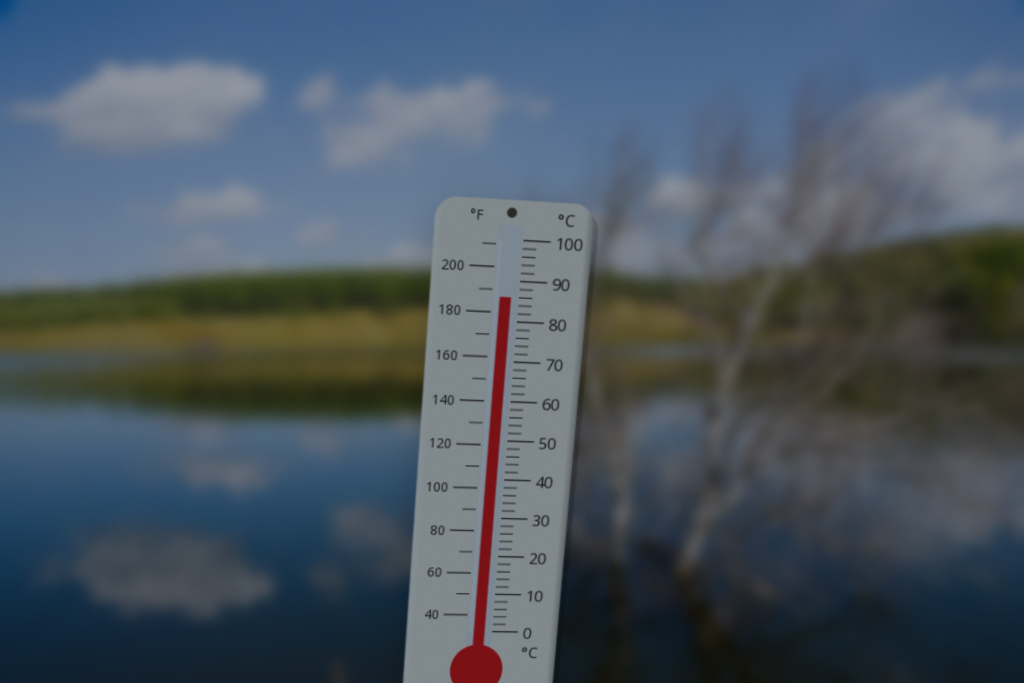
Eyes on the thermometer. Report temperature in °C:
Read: 86 °C
